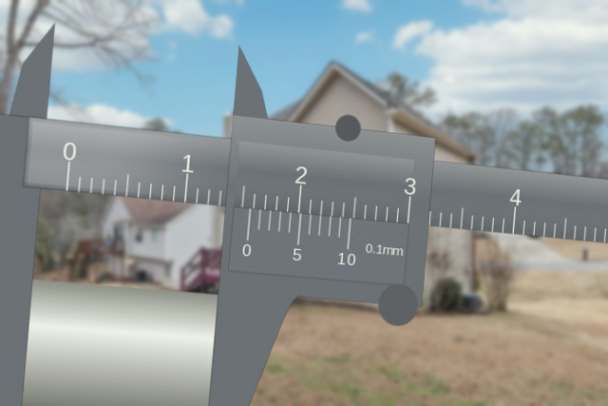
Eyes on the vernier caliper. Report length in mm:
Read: 15.7 mm
